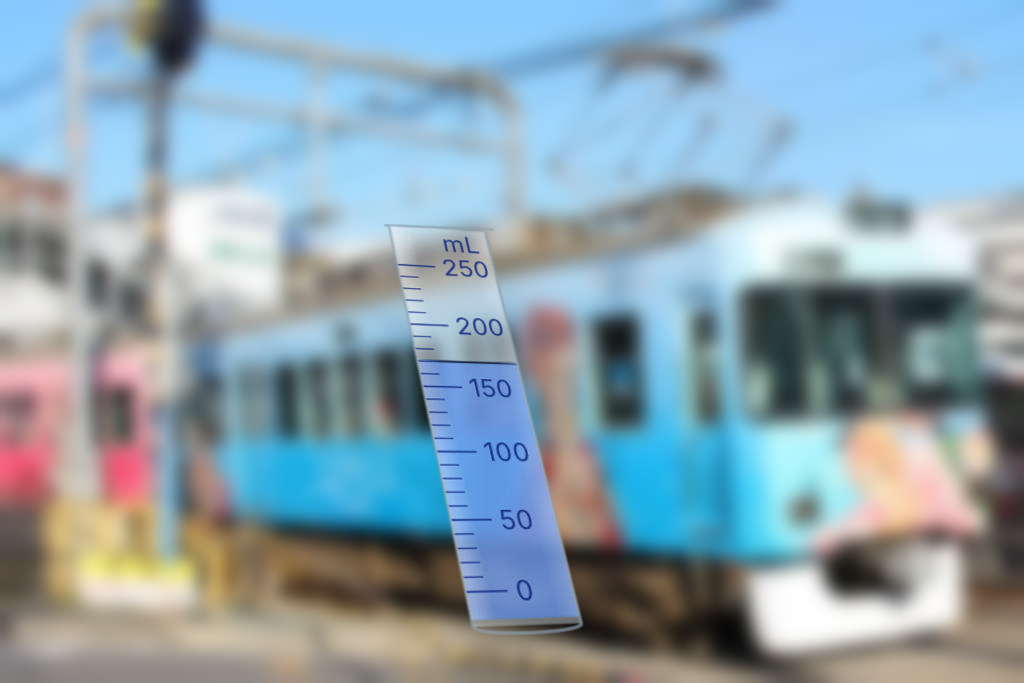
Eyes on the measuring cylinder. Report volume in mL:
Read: 170 mL
